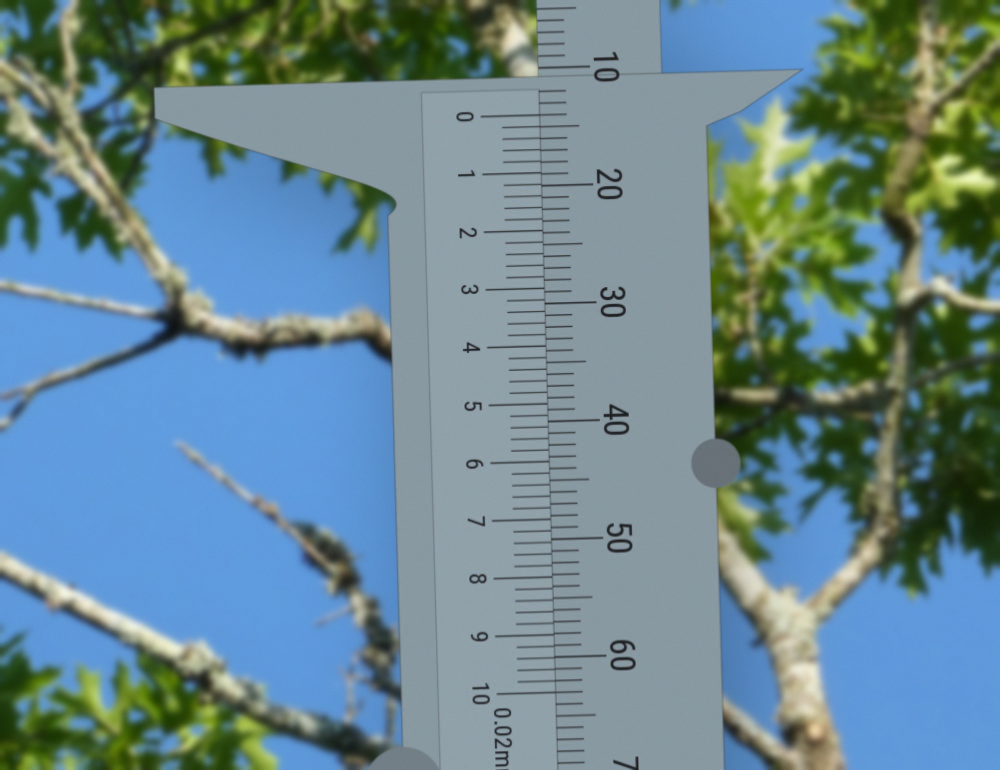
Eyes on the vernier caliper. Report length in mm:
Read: 14.0 mm
